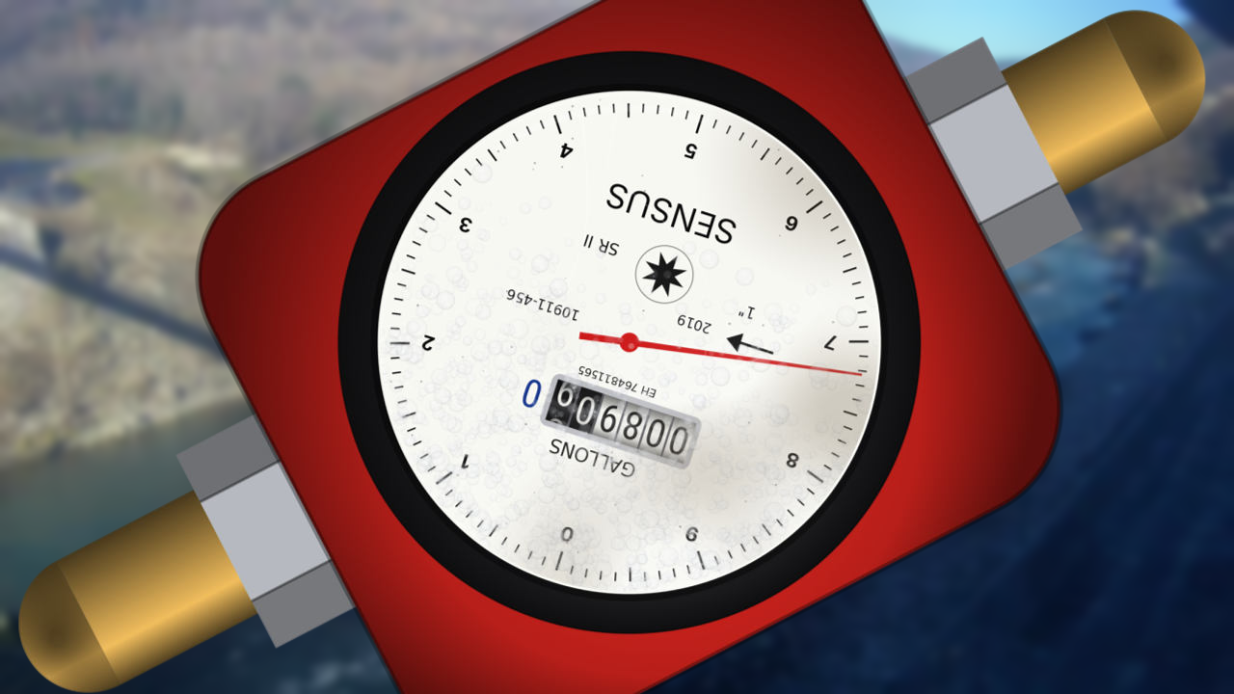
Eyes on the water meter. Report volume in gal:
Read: 89087.2 gal
